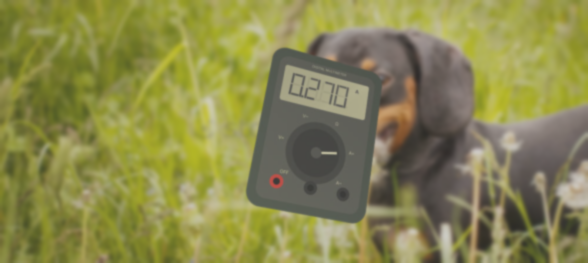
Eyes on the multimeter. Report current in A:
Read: 0.270 A
